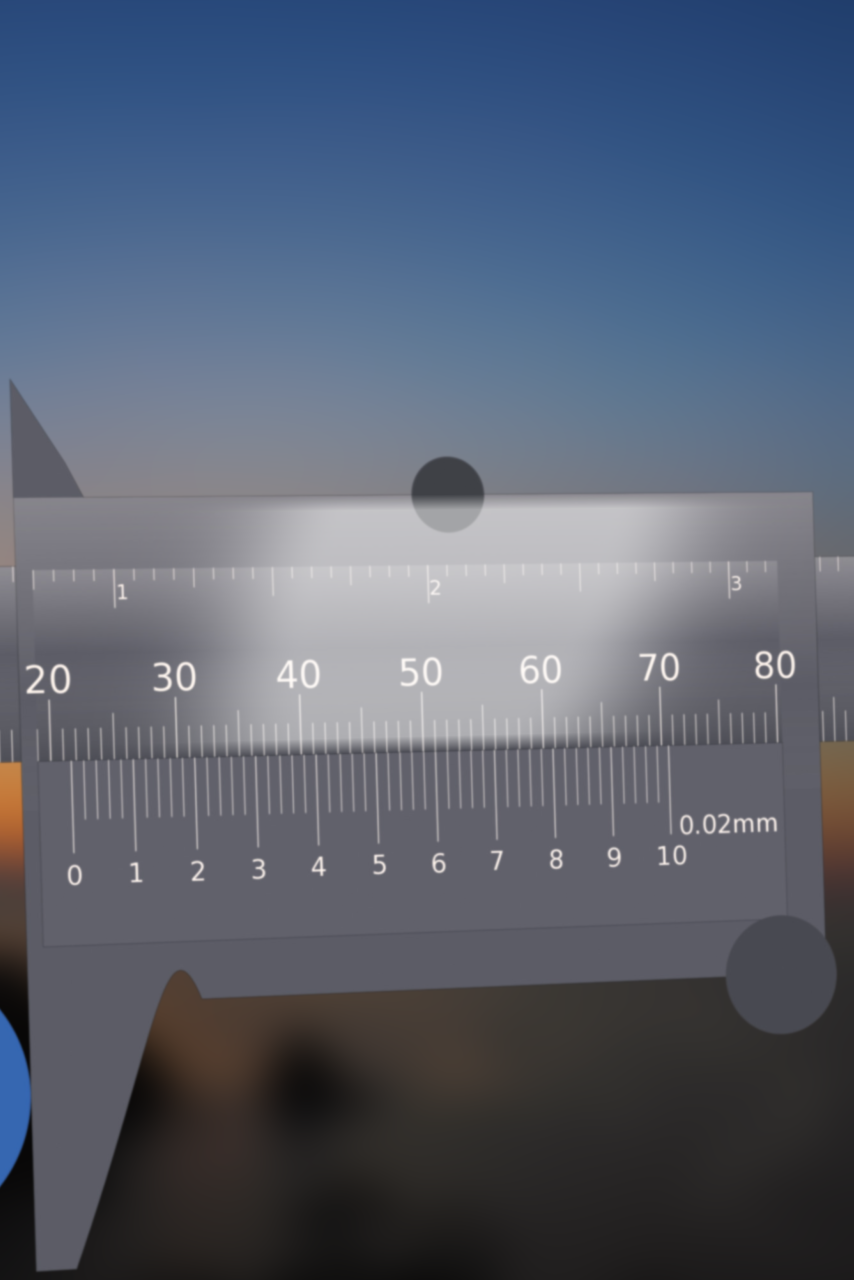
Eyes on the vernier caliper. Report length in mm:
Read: 21.6 mm
